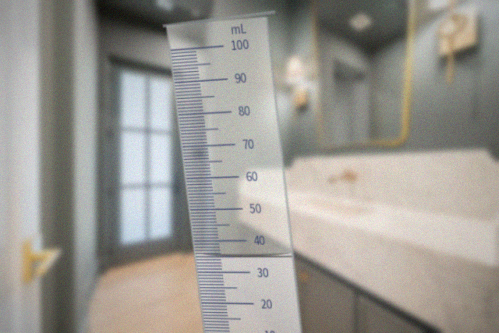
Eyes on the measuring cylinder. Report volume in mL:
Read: 35 mL
